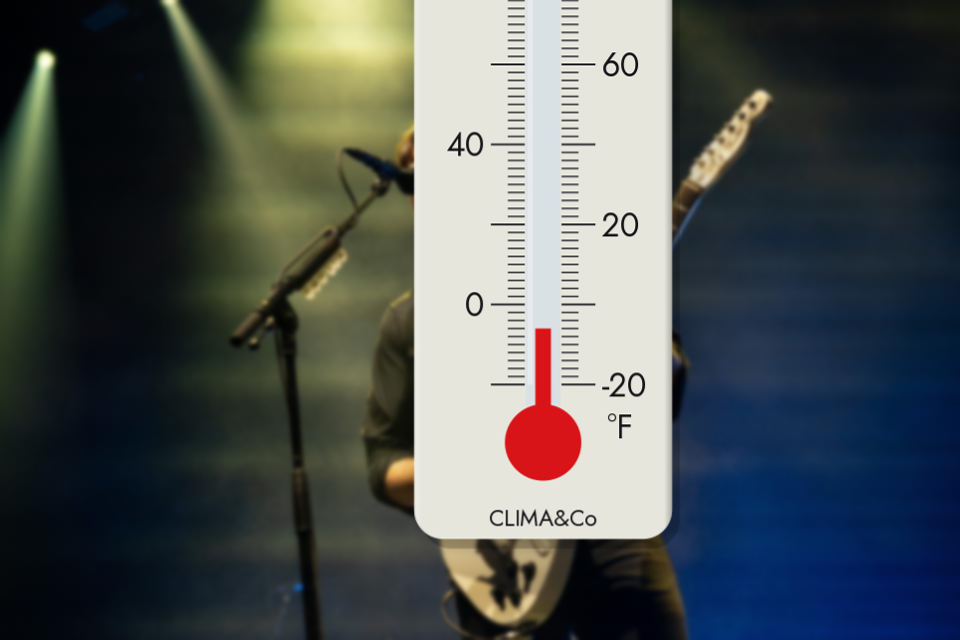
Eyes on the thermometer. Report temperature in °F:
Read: -6 °F
